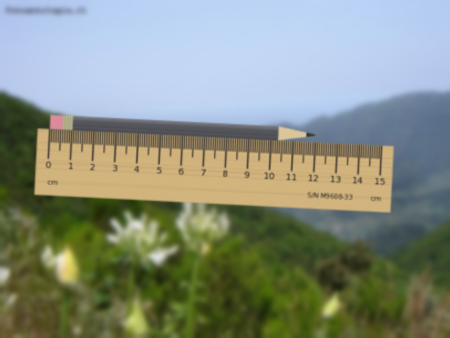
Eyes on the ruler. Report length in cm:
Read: 12 cm
